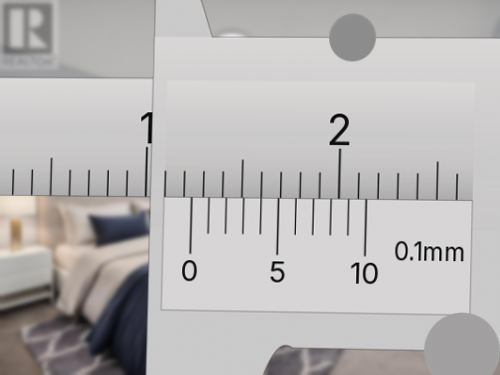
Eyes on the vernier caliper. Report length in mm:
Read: 12.4 mm
